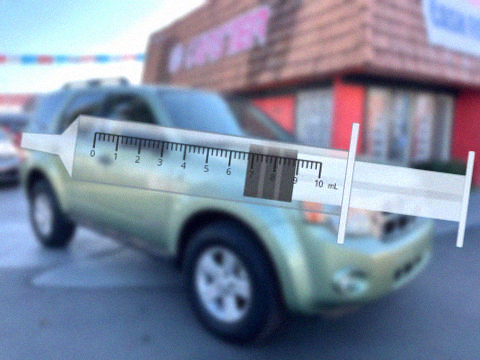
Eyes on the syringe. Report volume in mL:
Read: 6.8 mL
